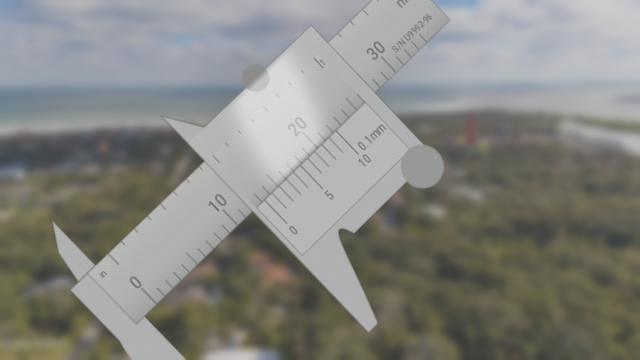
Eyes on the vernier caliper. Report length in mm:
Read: 13.3 mm
